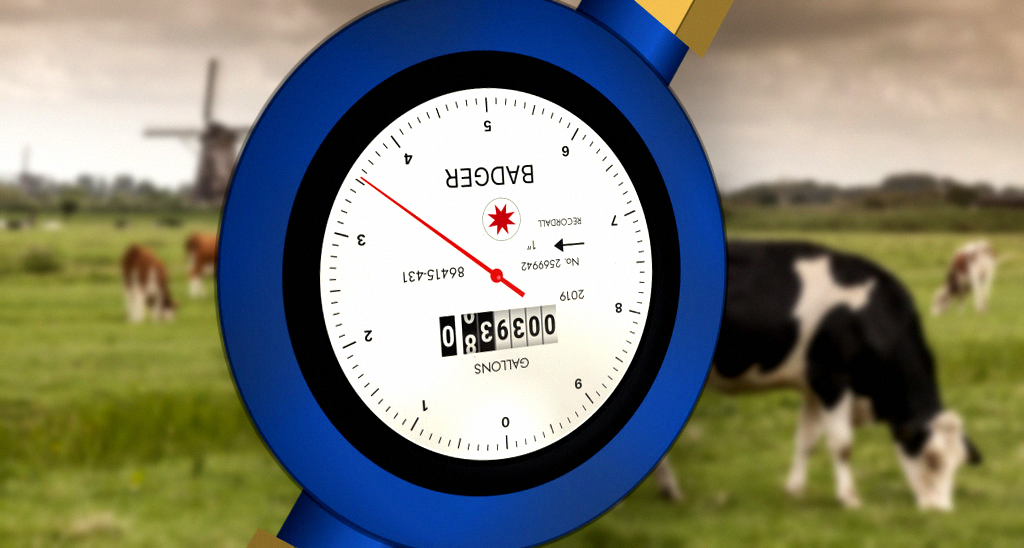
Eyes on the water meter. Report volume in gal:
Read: 39383.5 gal
